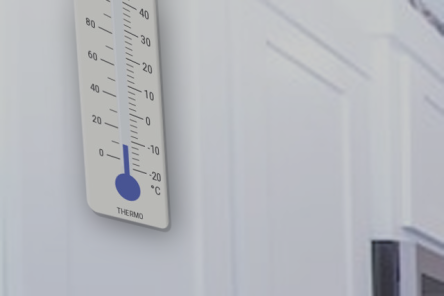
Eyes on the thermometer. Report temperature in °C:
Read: -12 °C
